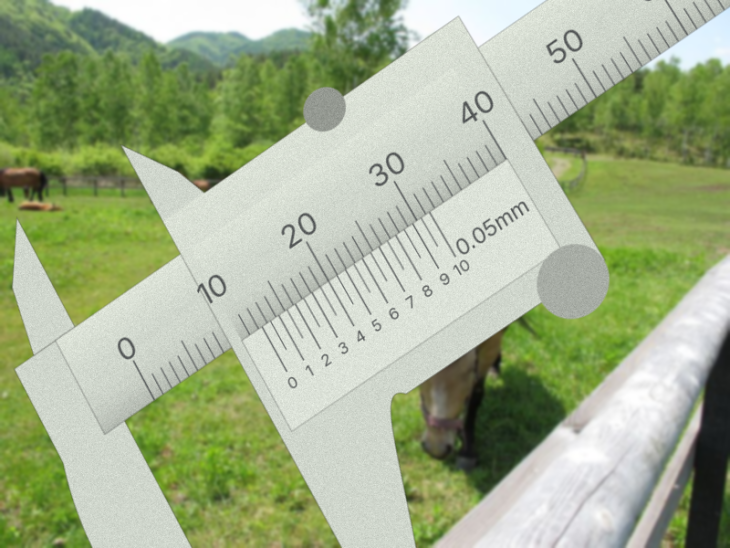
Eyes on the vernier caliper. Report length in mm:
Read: 12.4 mm
